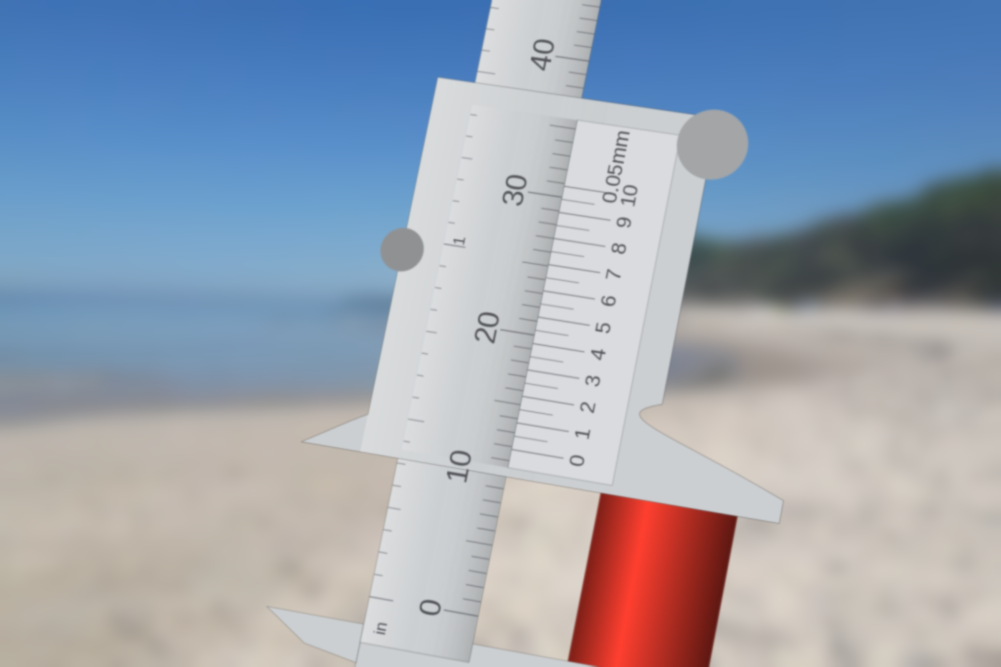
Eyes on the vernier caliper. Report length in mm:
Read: 11.8 mm
